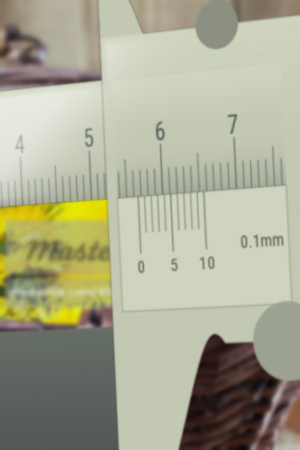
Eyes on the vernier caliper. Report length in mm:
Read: 56.6 mm
